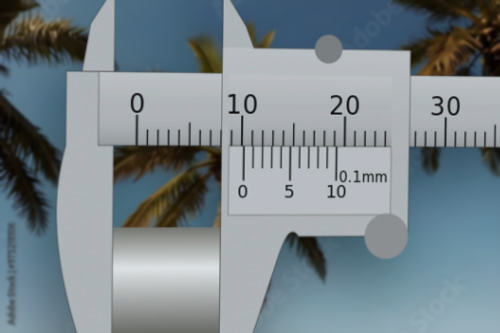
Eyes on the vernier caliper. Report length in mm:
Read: 10.2 mm
